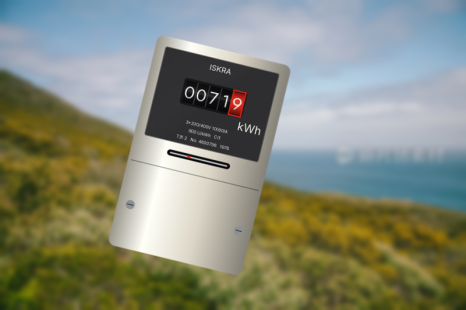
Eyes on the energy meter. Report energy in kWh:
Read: 71.9 kWh
